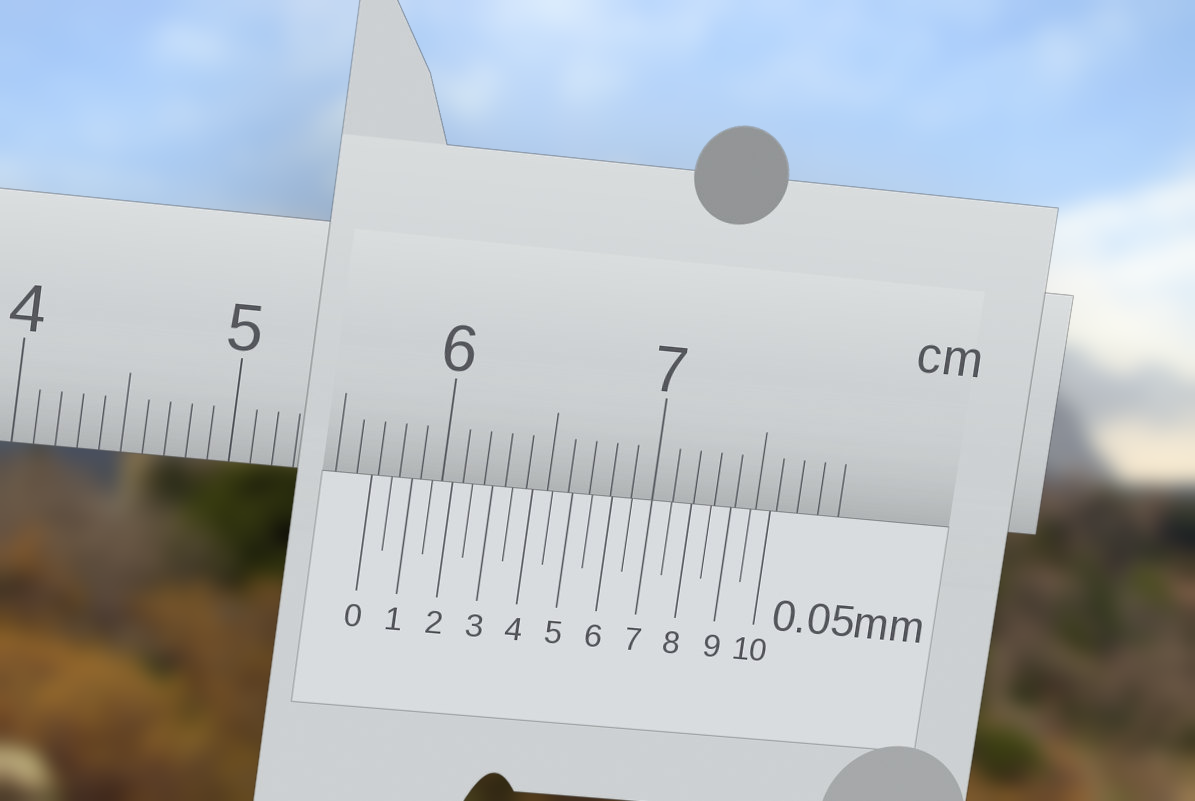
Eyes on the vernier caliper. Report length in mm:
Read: 56.7 mm
